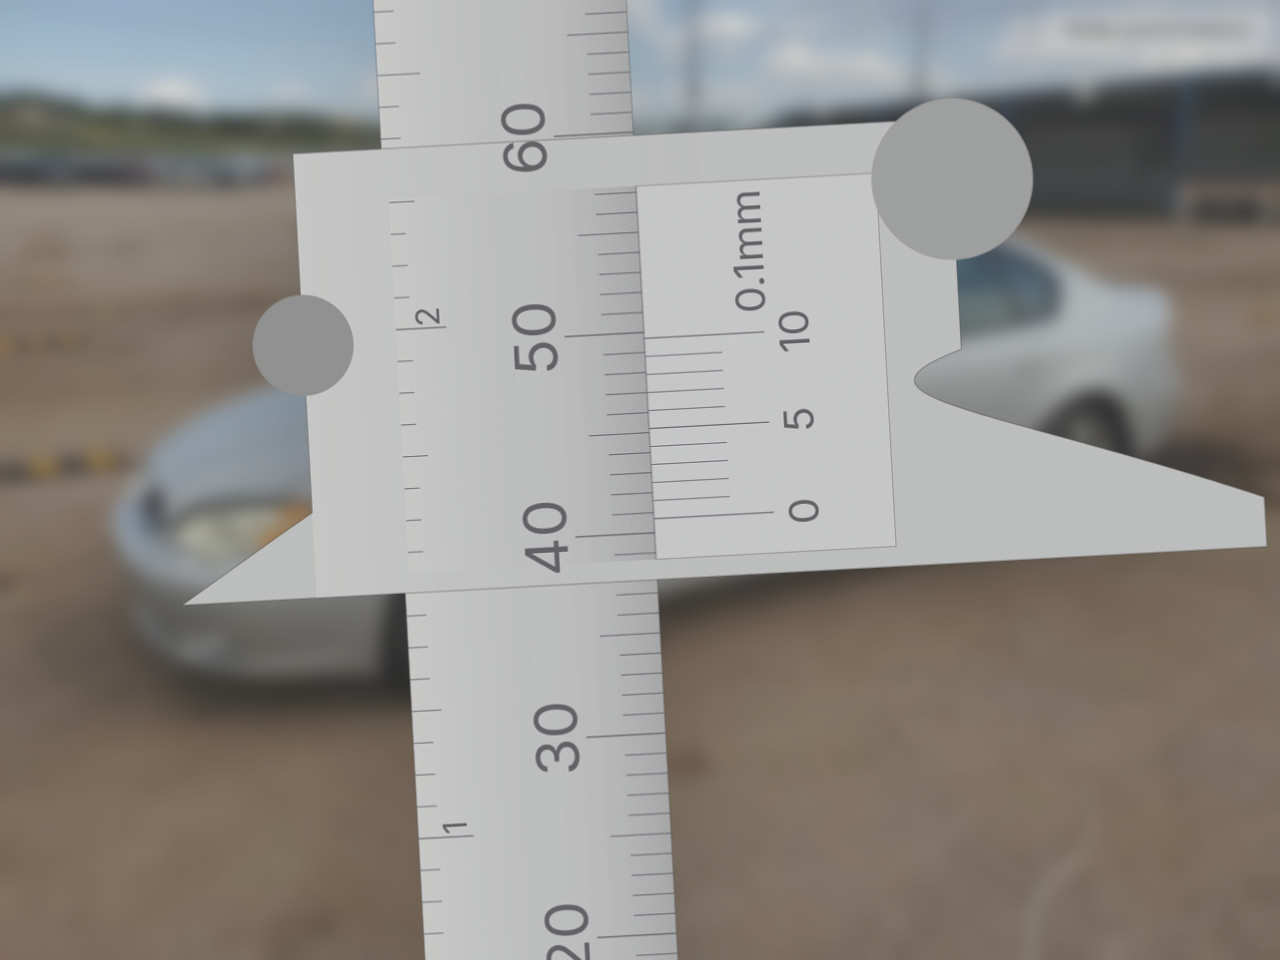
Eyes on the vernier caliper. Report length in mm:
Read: 40.7 mm
